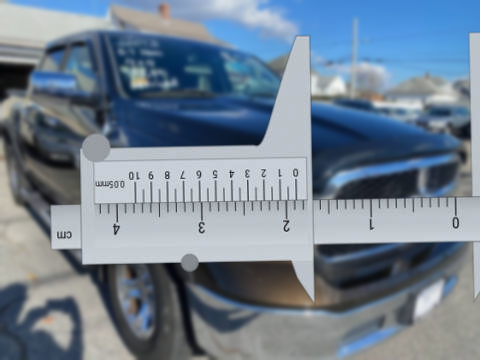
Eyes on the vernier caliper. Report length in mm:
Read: 18.8 mm
